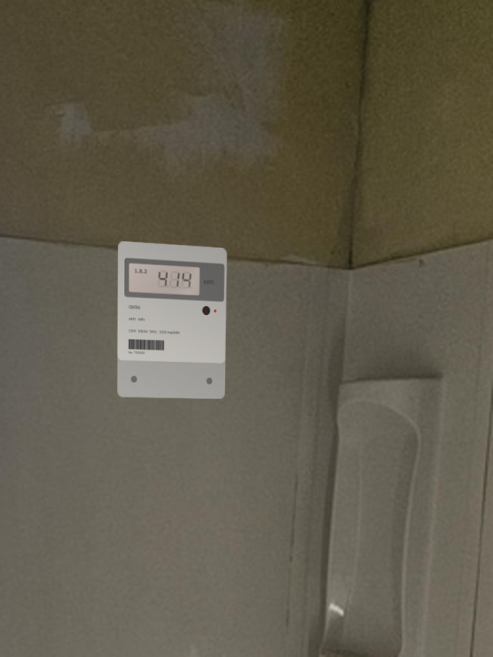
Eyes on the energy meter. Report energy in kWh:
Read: 414 kWh
